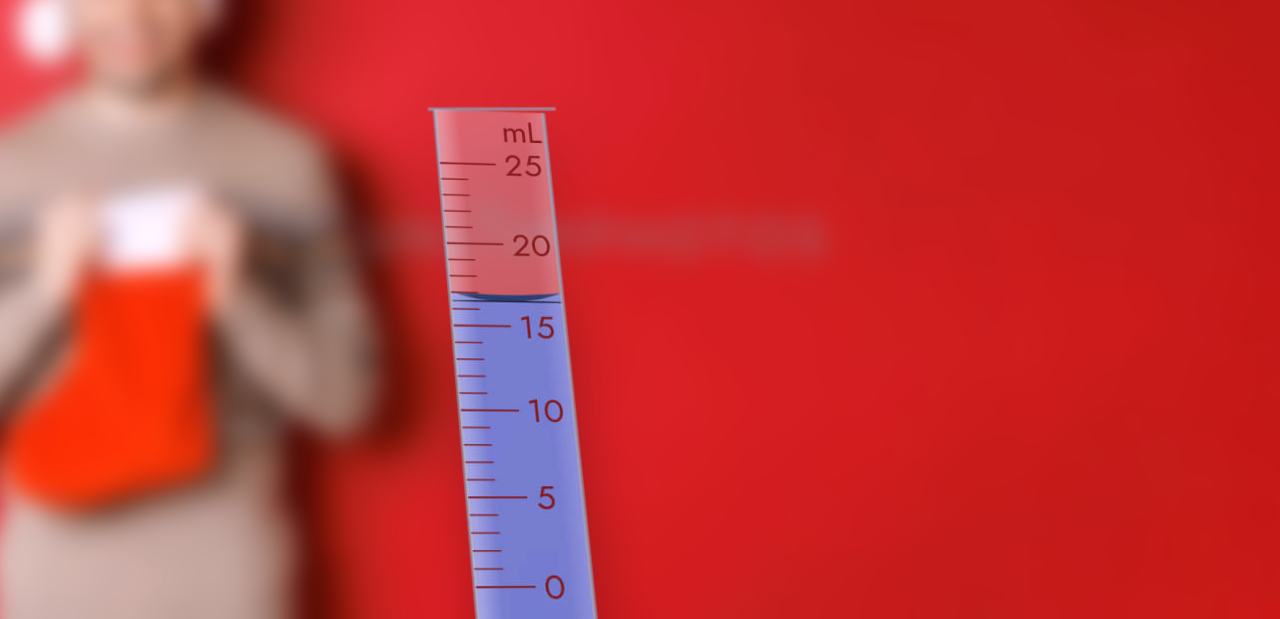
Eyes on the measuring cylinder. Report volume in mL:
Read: 16.5 mL
